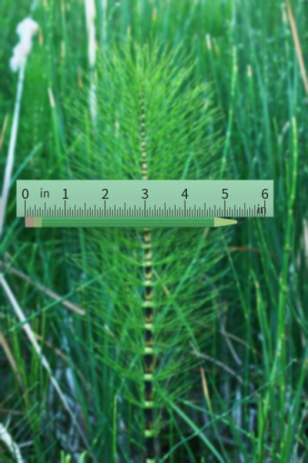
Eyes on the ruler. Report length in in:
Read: 5.5 in
